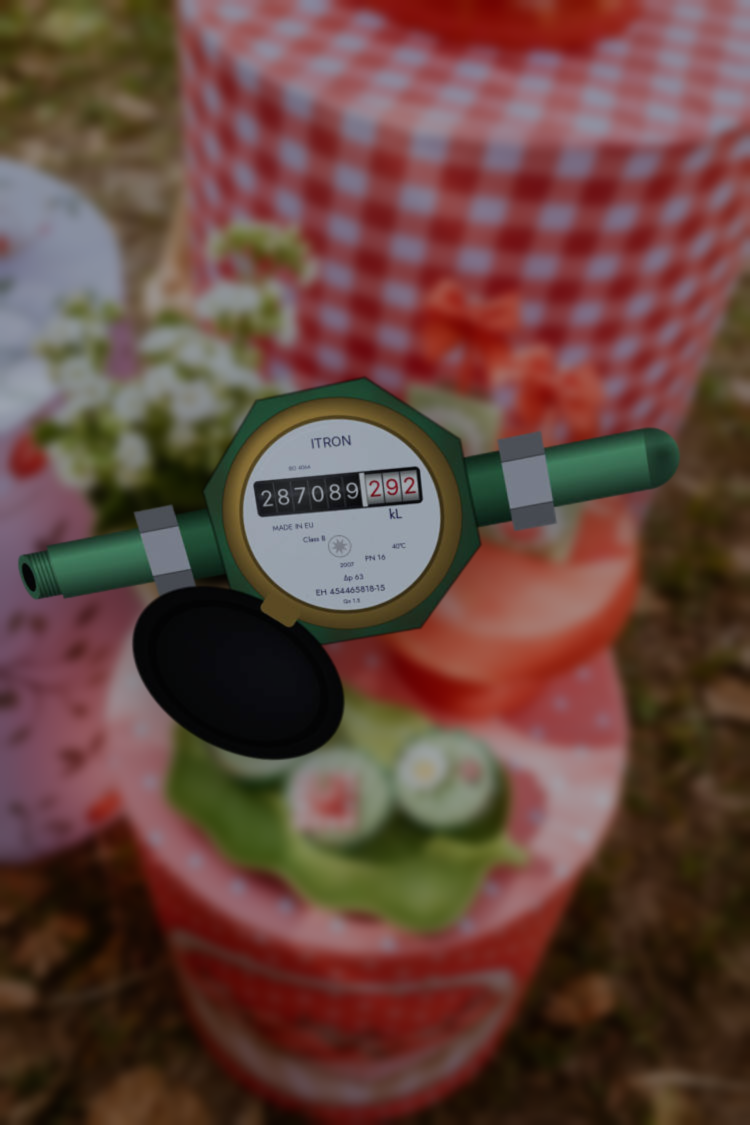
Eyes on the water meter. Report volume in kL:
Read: 287089.292 kL
